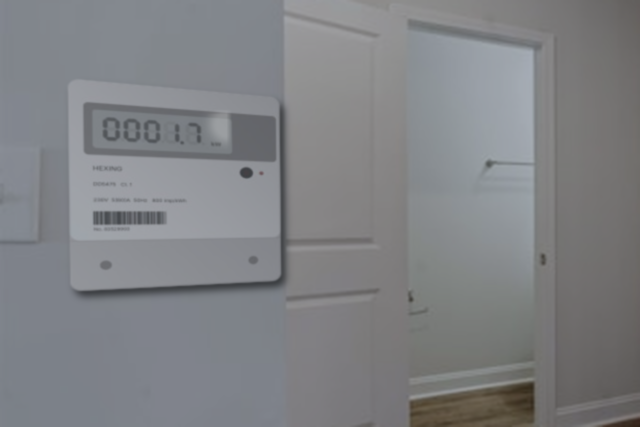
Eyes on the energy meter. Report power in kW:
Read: 1.7 kW
